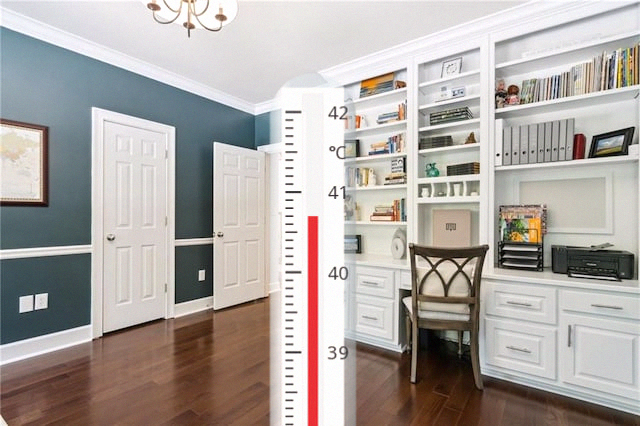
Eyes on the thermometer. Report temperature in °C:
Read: 40.7 °C
